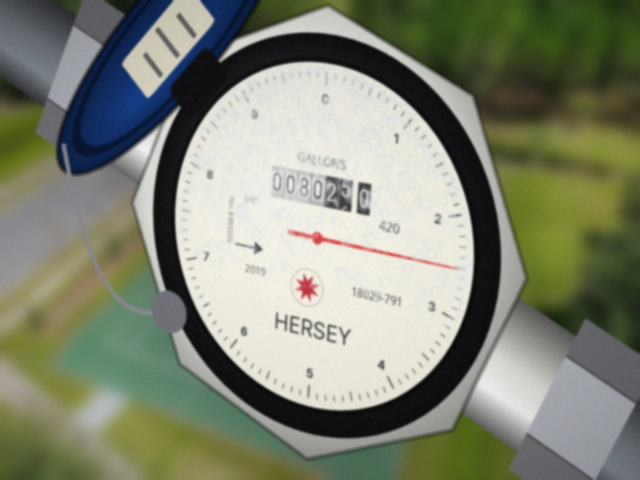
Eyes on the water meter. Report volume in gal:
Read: 80252.5 gal
